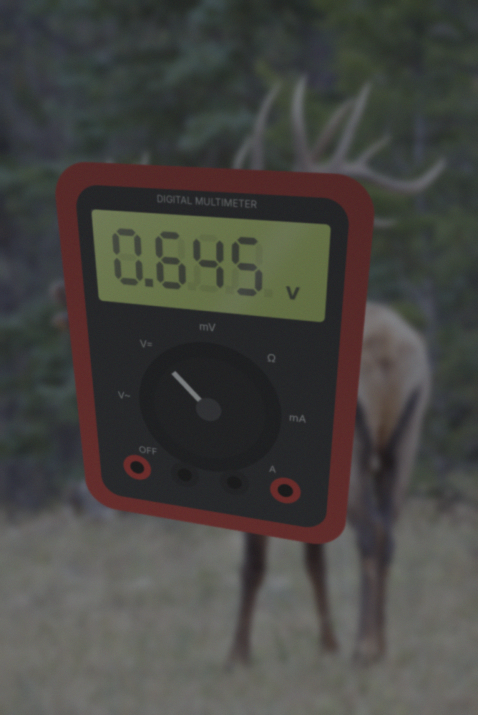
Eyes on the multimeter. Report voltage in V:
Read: 0.645 V
